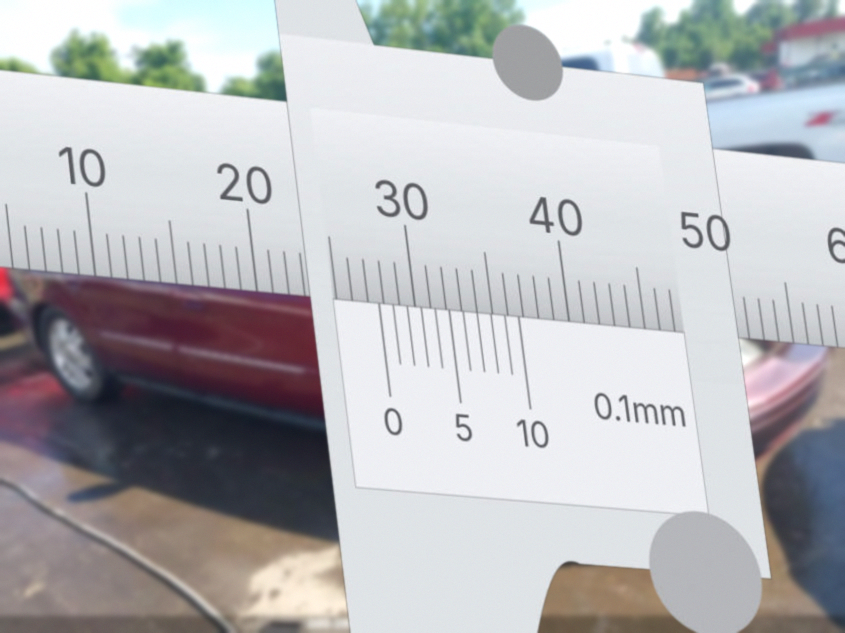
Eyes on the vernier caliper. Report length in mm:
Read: 27.7 mm
